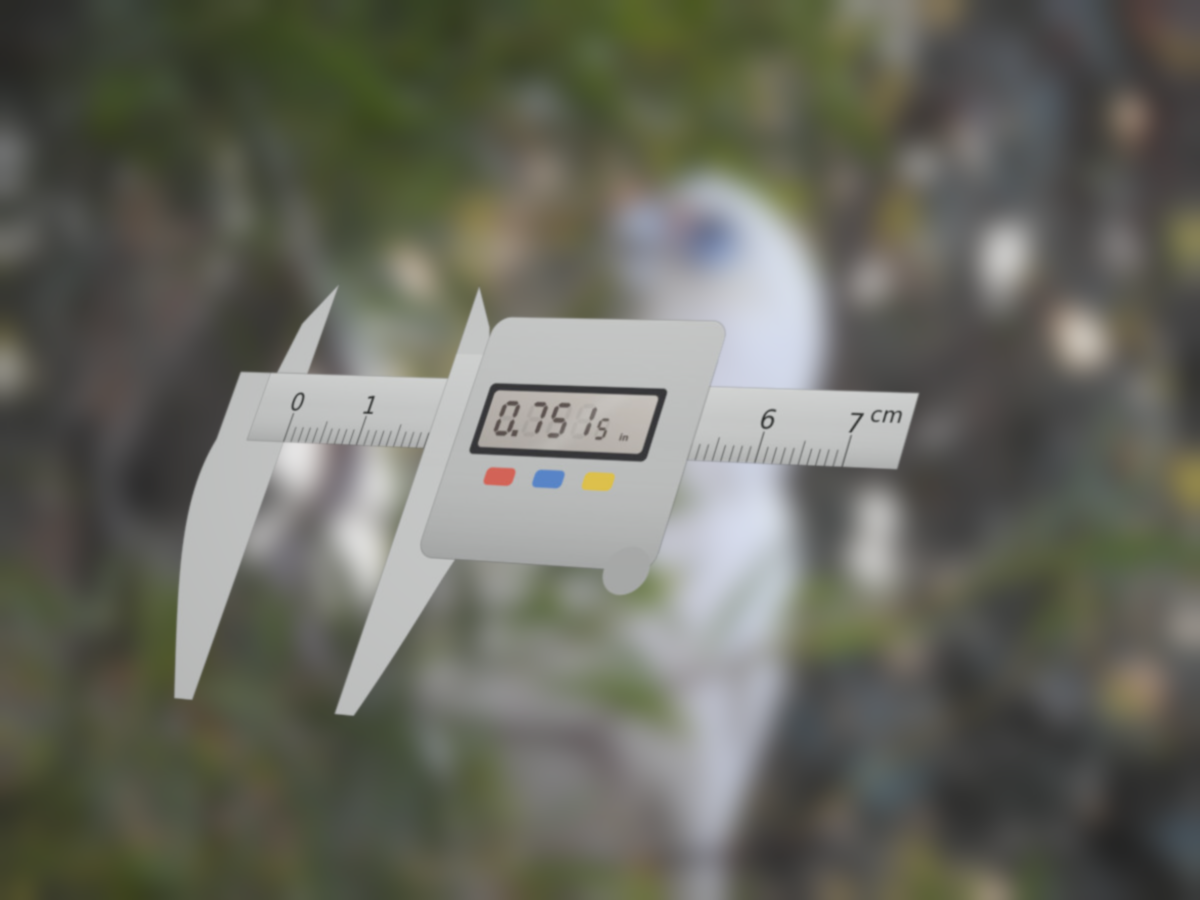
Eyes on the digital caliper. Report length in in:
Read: 0.7515 in
